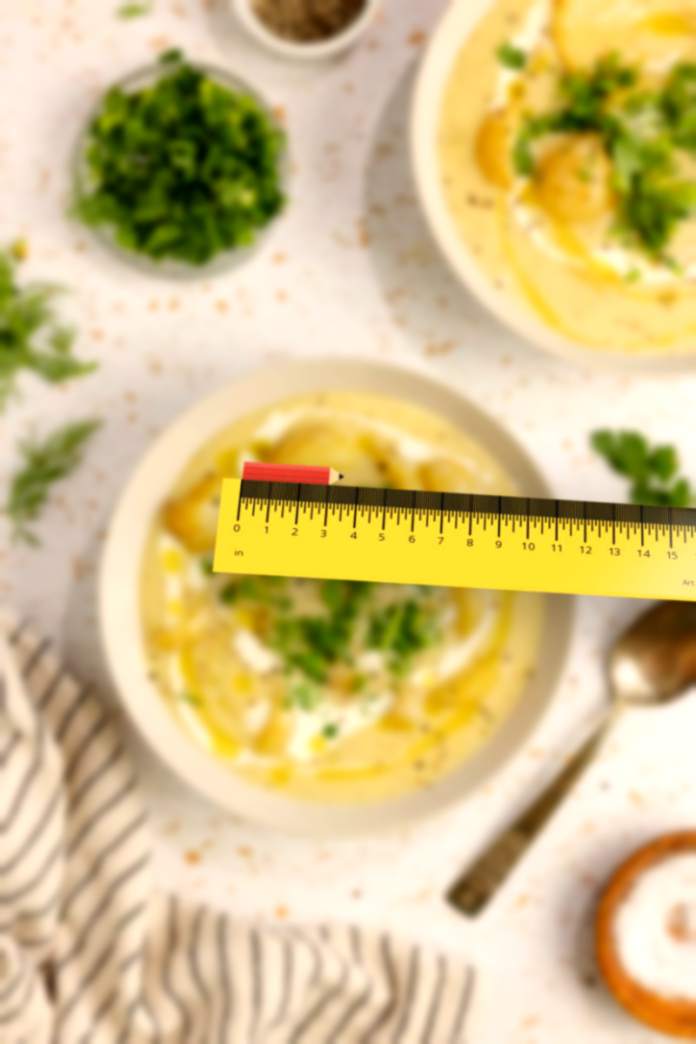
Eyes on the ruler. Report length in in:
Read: 3.5 in
